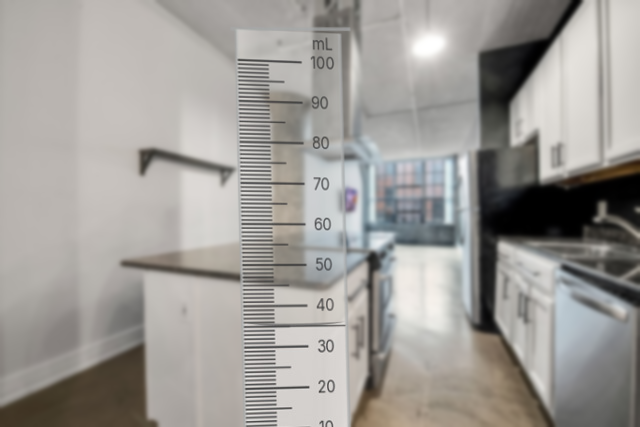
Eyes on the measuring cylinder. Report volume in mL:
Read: 35 mL
